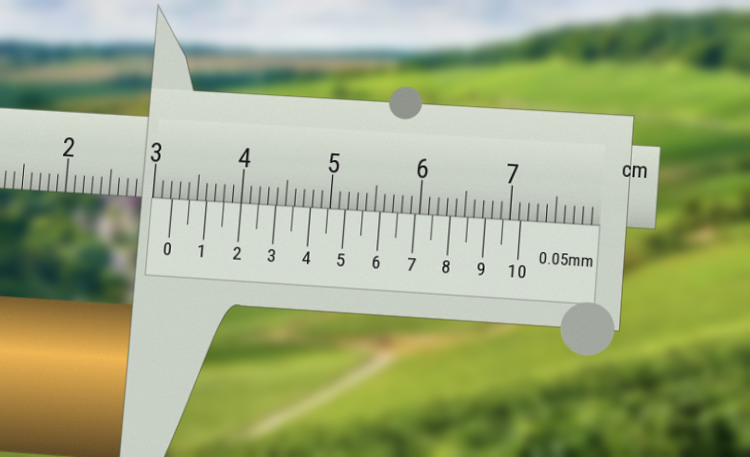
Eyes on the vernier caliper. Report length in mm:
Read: 32.2 mm
